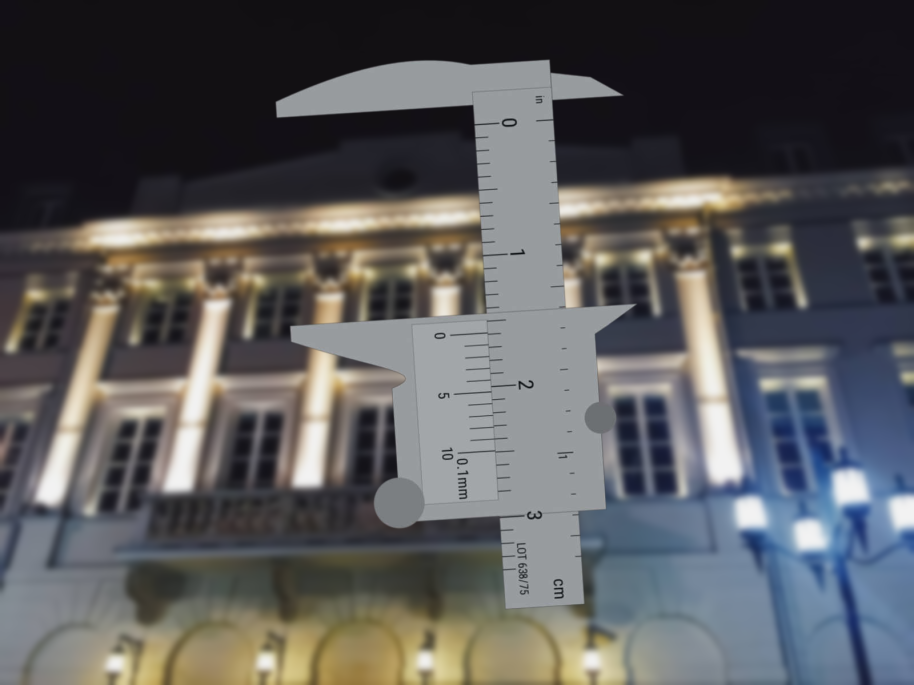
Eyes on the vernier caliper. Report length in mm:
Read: 15.9 mm
